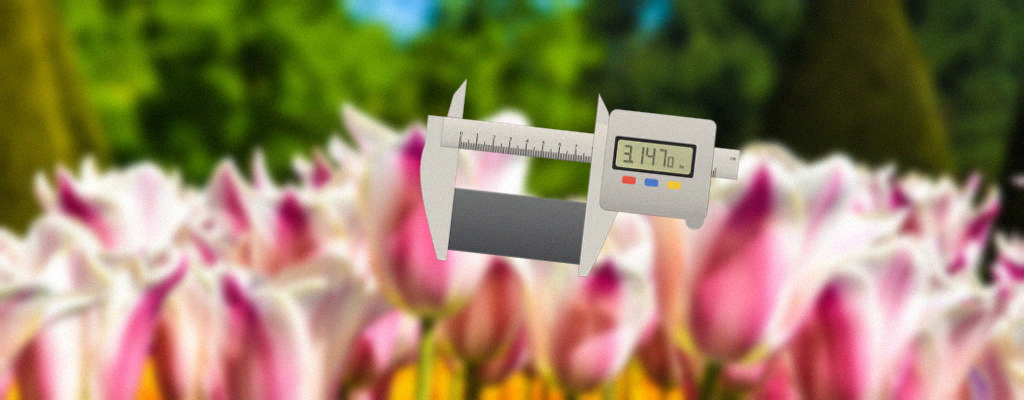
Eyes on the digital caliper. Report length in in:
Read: 3.1470 in
